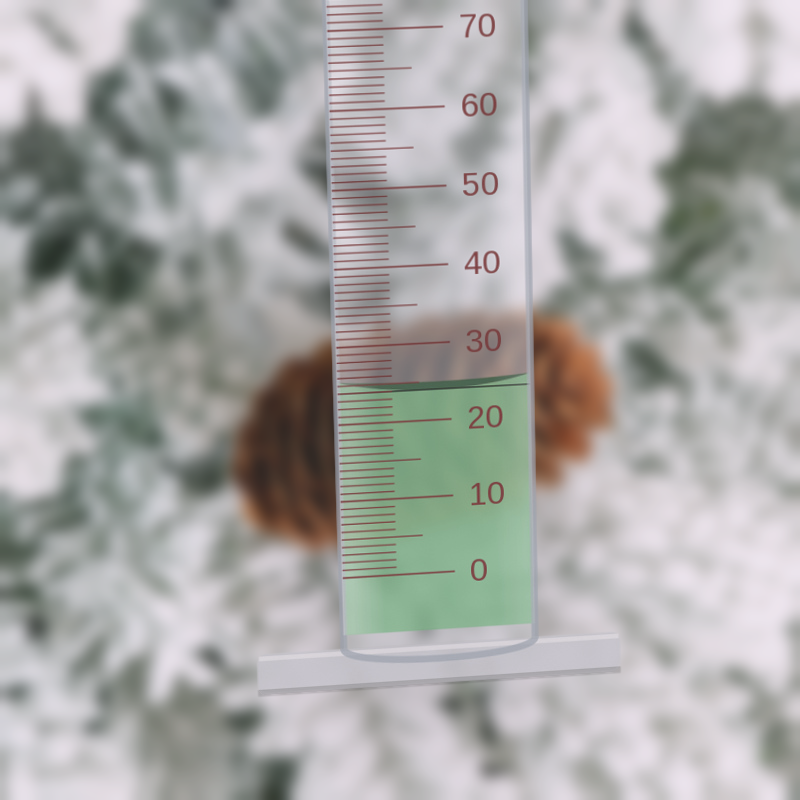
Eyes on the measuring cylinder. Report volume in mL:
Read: 24 mL
